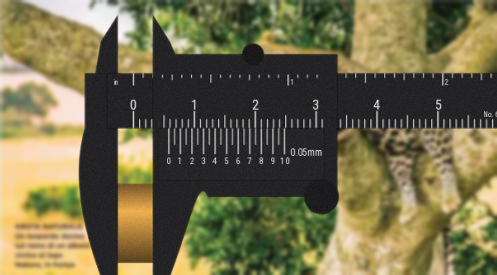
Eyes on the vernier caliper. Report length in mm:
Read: 5.8 mm
